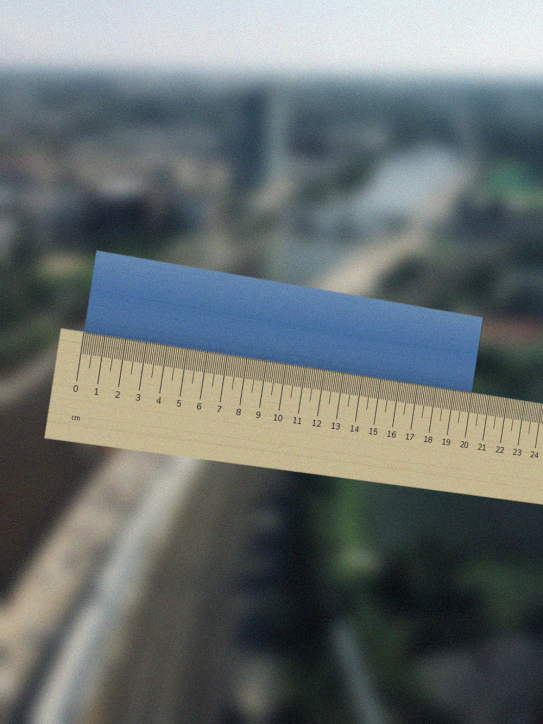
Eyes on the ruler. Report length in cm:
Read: 20 cm
